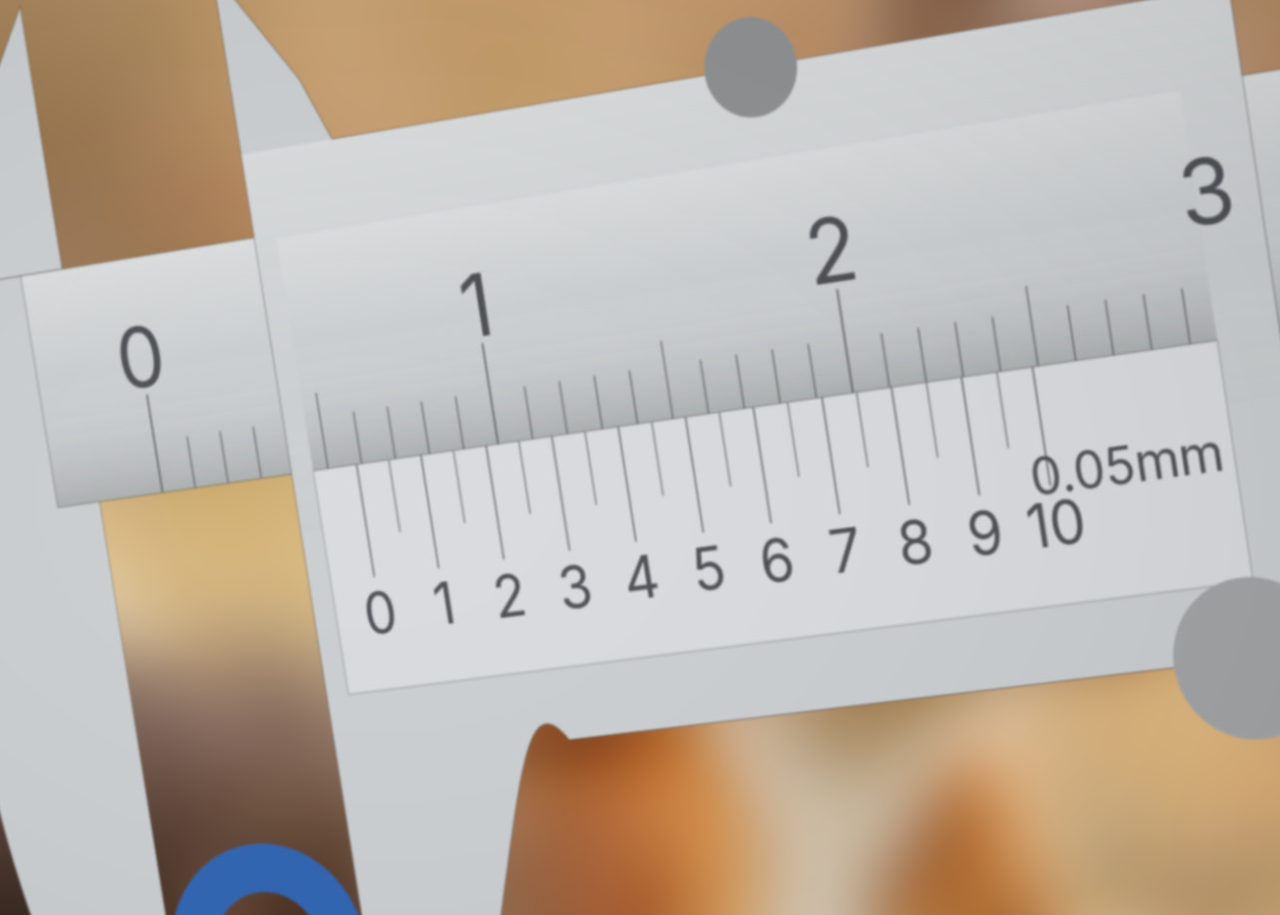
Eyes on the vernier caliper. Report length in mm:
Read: 5.85 mm
